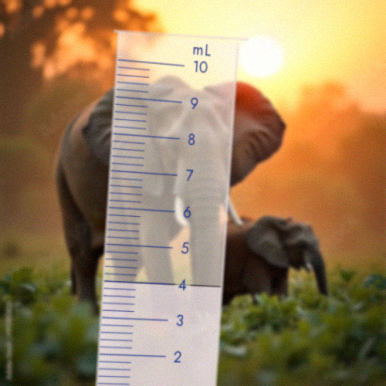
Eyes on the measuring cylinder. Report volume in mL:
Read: 4 mL
